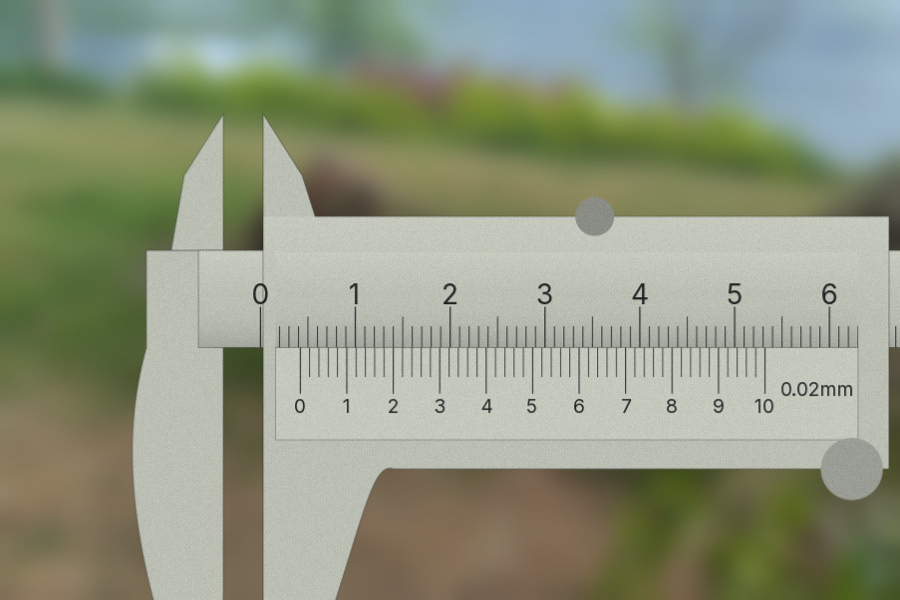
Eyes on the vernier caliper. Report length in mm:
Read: 4.2 mm
